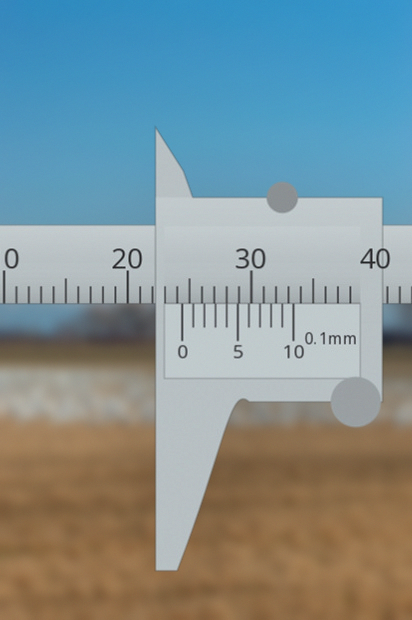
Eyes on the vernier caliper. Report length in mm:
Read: 24.4 mm
